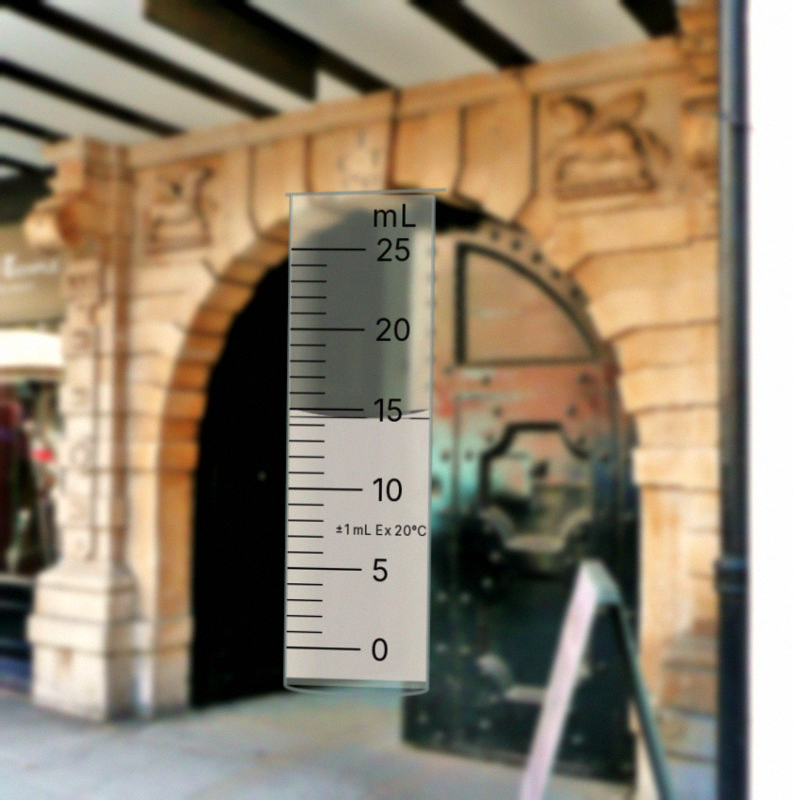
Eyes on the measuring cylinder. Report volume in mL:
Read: 14.5 mL
